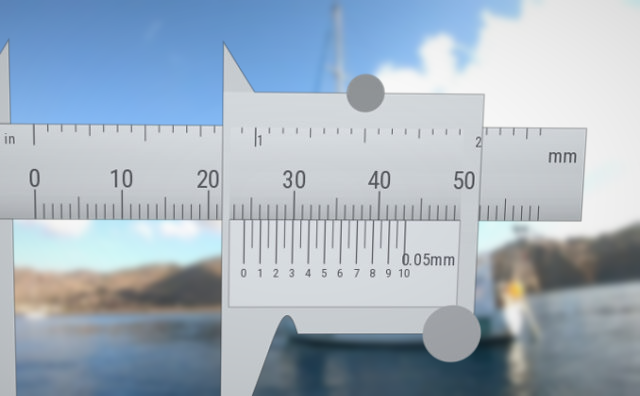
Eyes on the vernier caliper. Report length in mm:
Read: 24.2 mm
